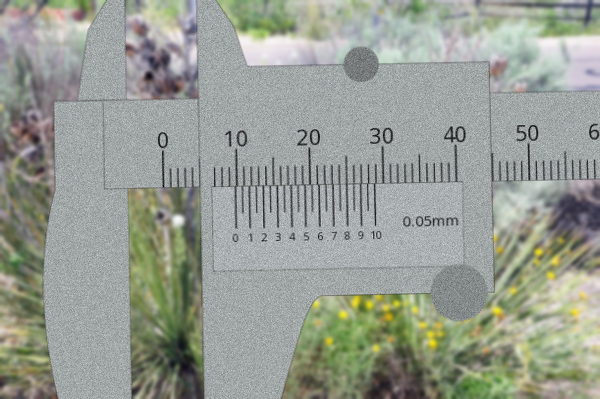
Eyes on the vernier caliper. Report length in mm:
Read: 9.8 mm
